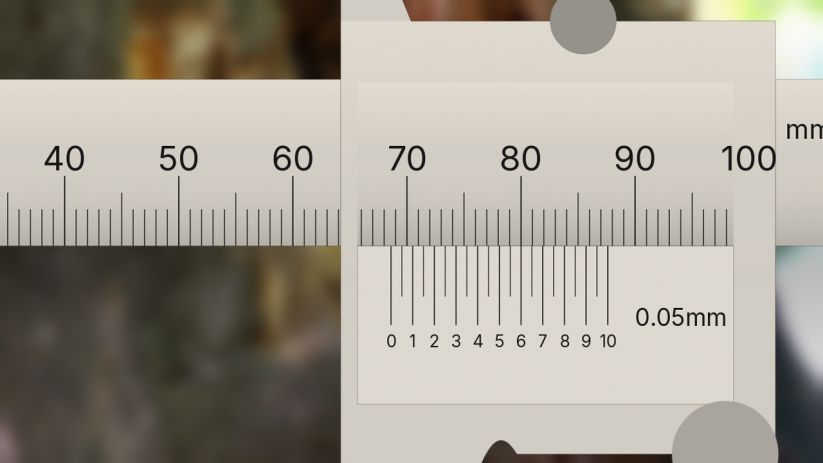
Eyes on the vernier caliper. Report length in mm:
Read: 68.6 mm
